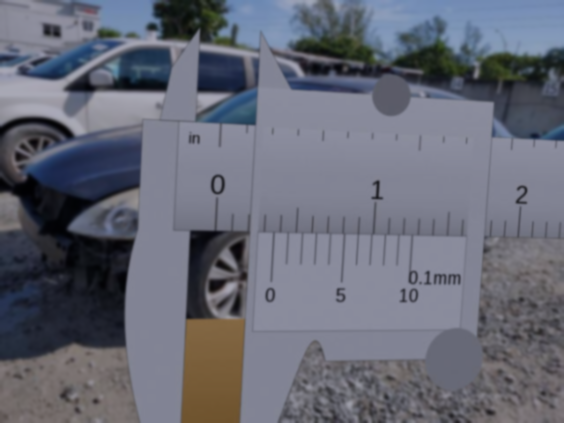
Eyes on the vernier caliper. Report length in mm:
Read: 3.6 mm
